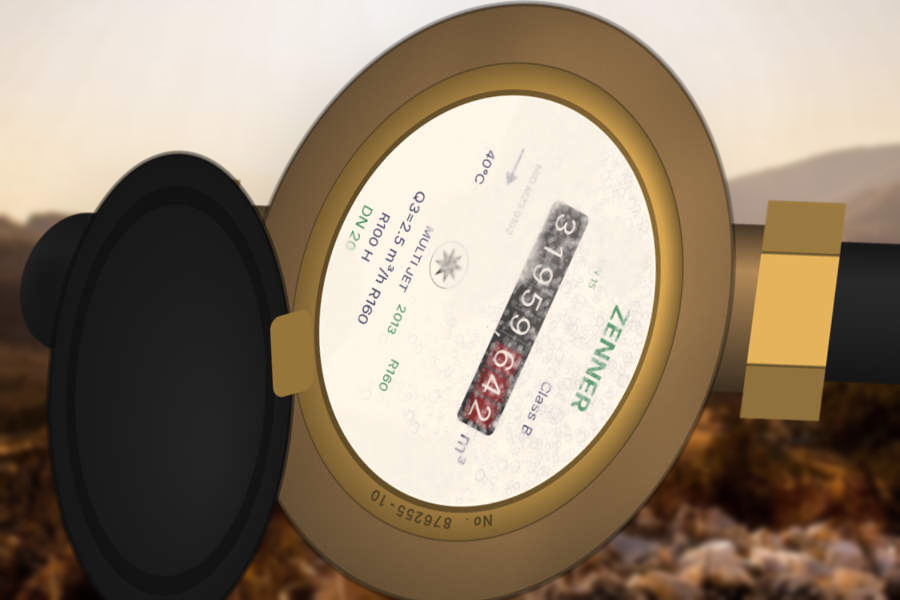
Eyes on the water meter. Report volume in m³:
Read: 31959.642 m³
